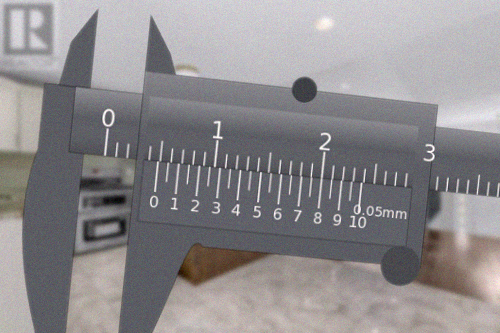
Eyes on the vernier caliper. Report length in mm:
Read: 4.8 mm
